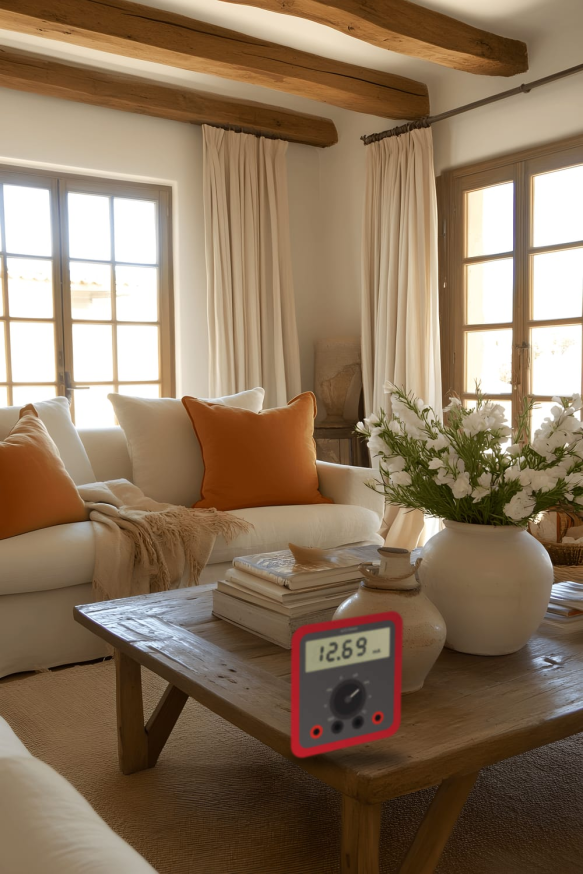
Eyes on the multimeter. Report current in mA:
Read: 12.69 mA
